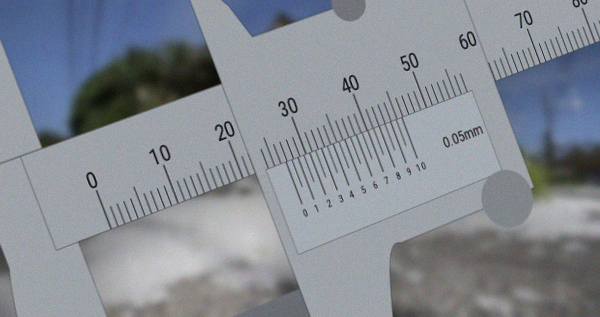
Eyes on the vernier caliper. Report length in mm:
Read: 26.8 mm
